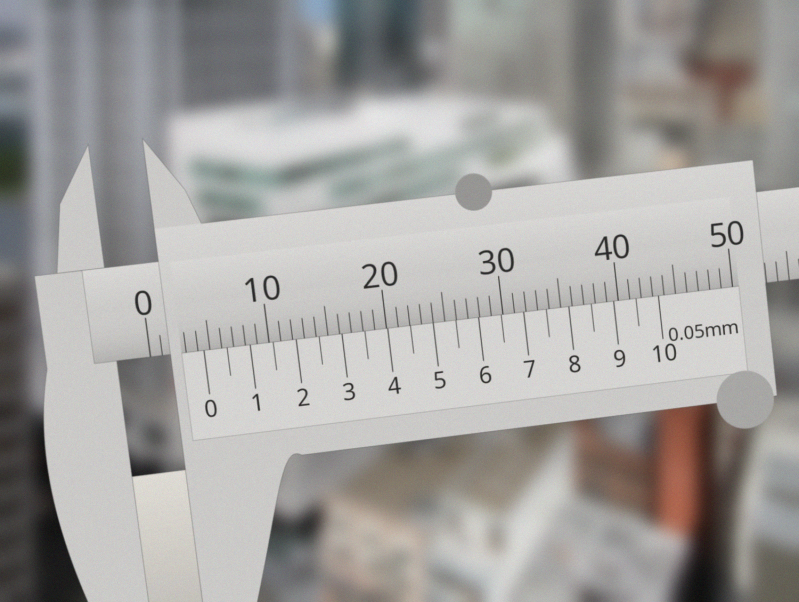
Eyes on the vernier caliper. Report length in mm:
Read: 4.5 mm
